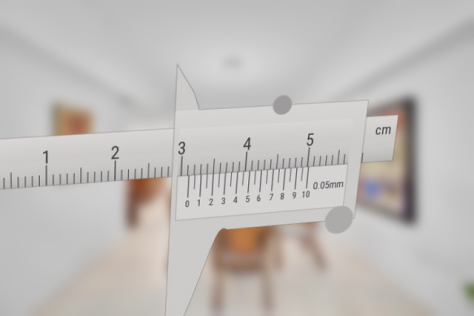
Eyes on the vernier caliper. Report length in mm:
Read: 31.2 mm
